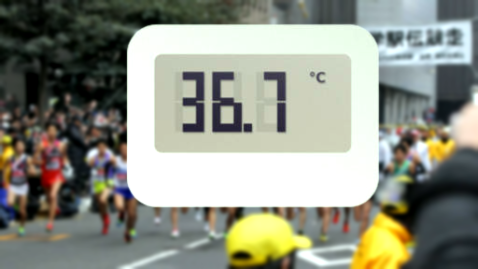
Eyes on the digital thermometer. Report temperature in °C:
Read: 36.7 °C
